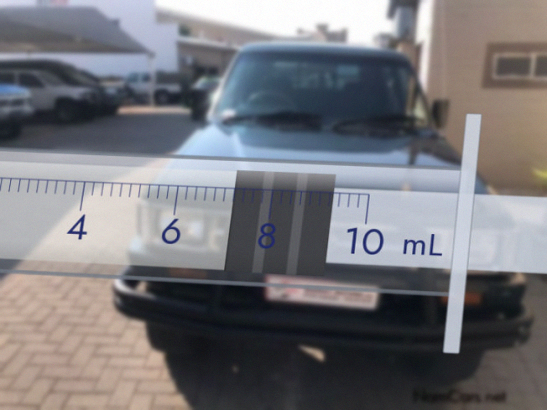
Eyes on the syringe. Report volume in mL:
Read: 7.2 mL
